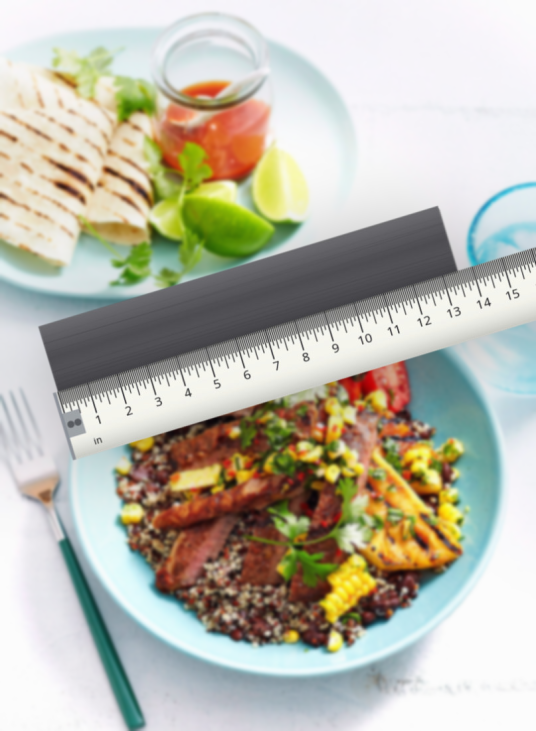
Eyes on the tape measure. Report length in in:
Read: 13.5 in
